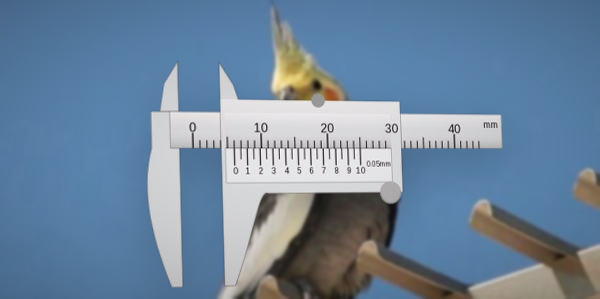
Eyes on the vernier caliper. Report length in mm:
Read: 6.0 mm
